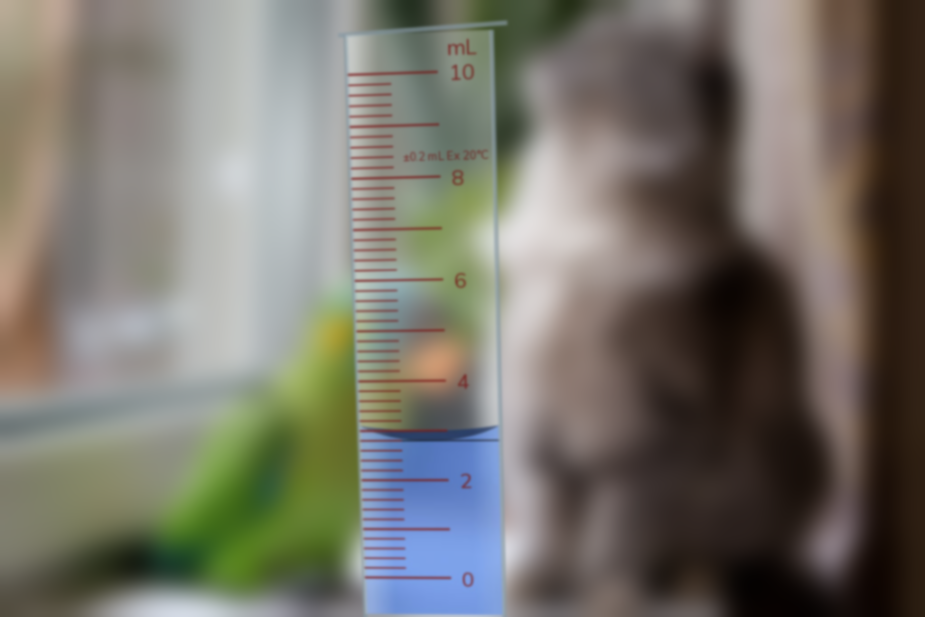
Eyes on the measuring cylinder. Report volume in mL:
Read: 2.8 mL
